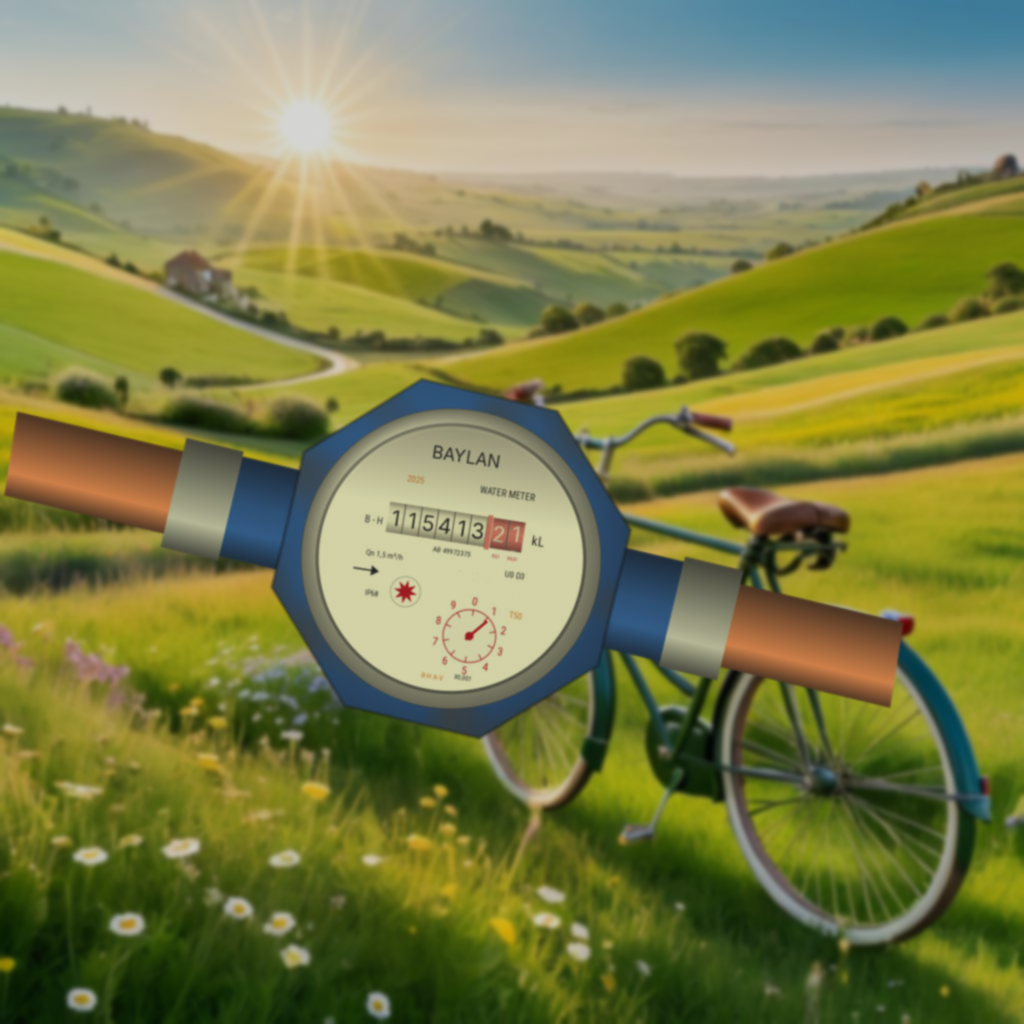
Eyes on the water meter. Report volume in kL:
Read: 115413.211 kL
